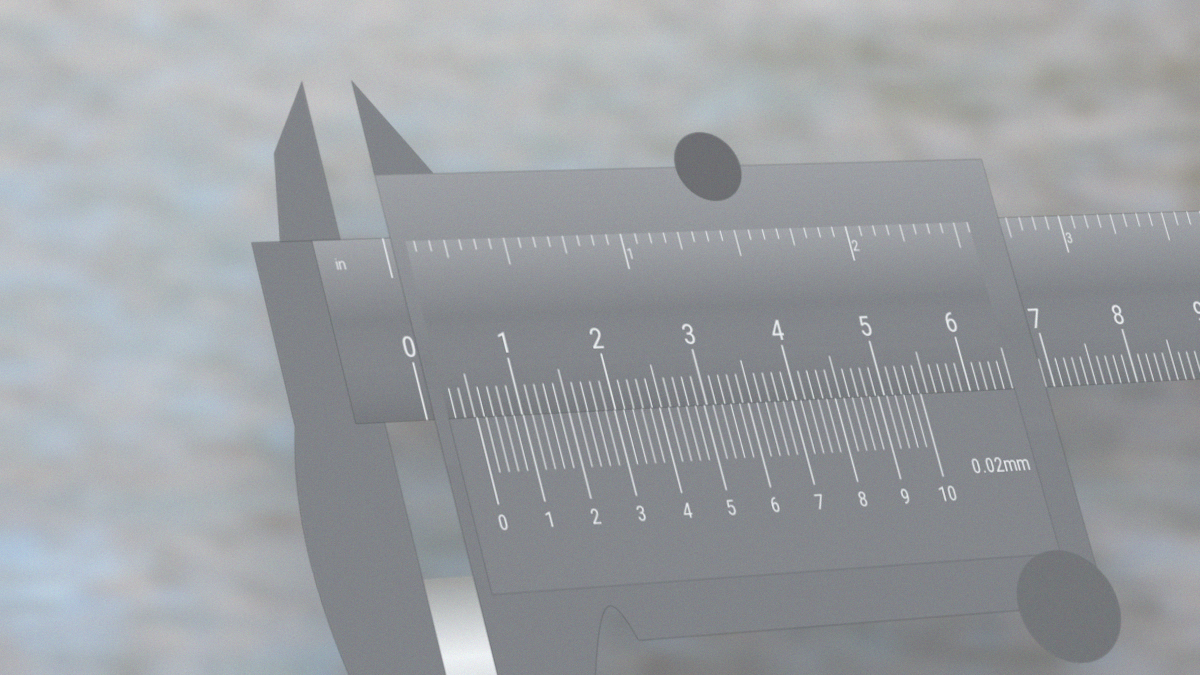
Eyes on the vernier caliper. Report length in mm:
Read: 5.2 mm
